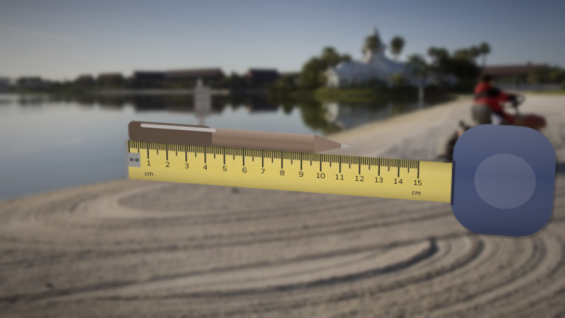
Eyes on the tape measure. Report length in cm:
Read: 11.5 cm
